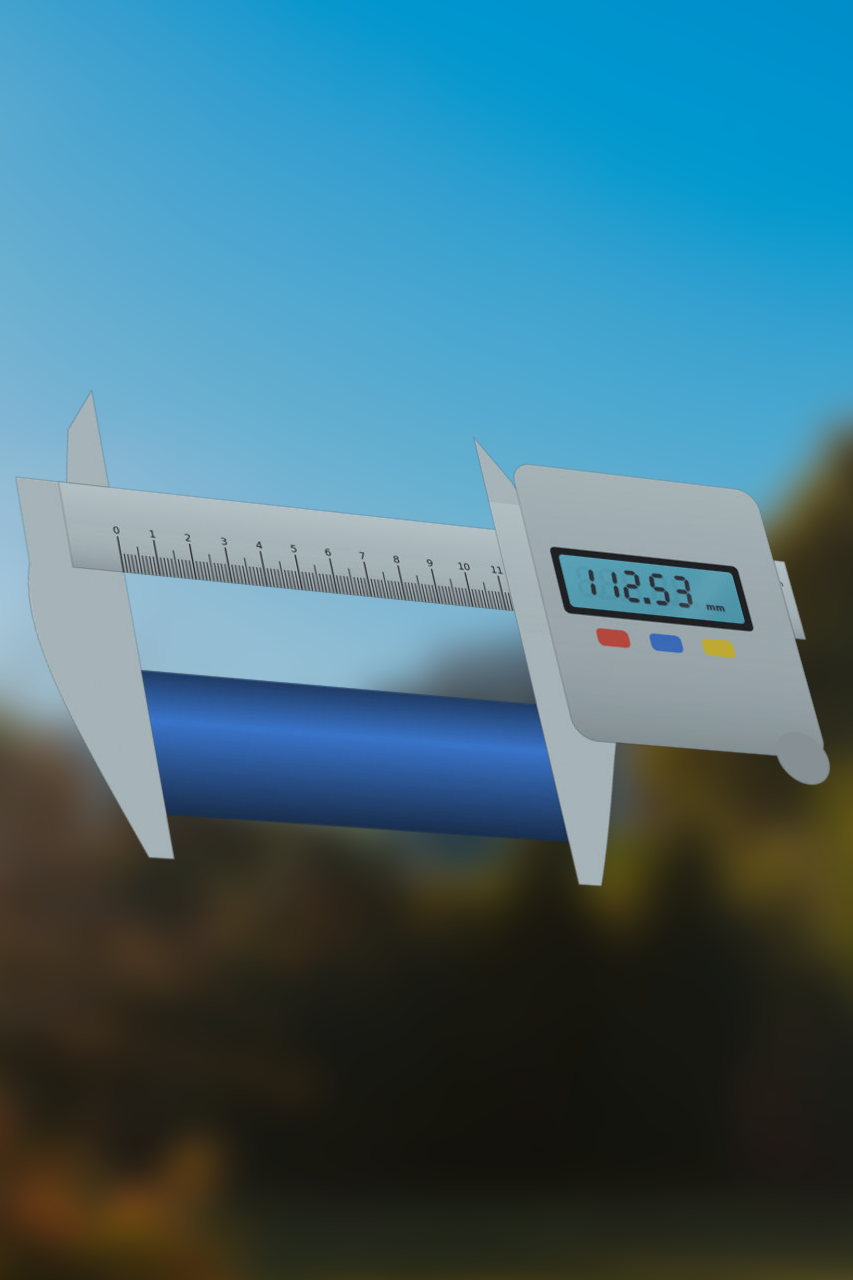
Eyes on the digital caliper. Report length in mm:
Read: 112.53 mm
